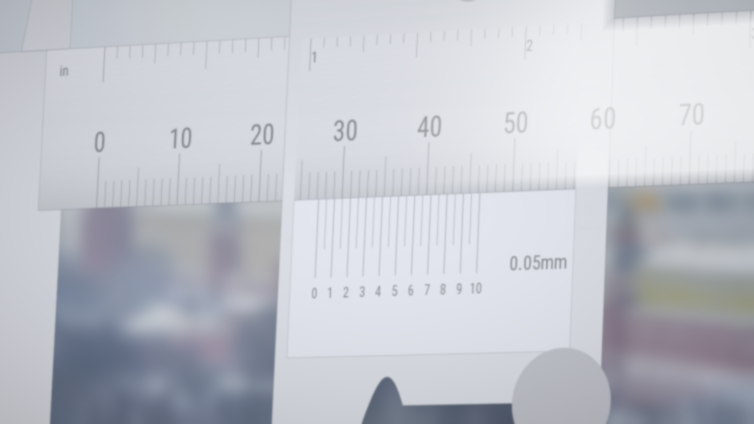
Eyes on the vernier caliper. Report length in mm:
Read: 27.2 mm
